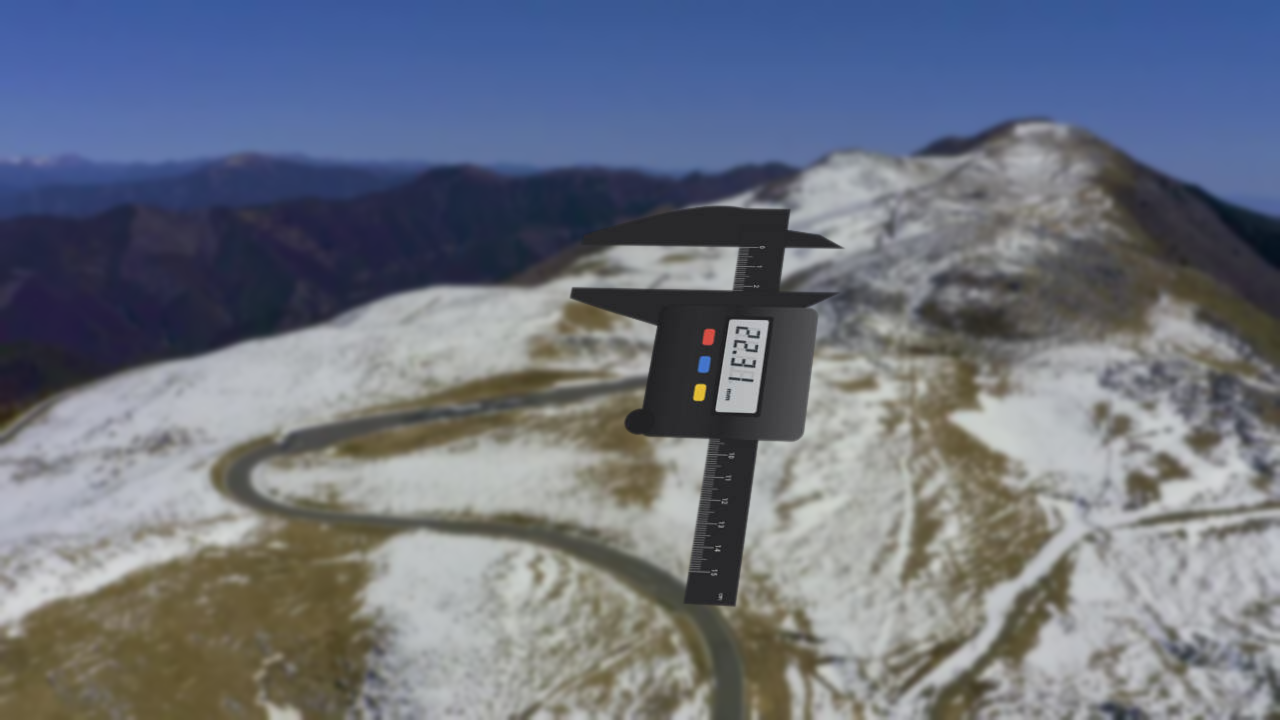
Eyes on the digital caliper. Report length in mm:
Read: 22.31 mm
